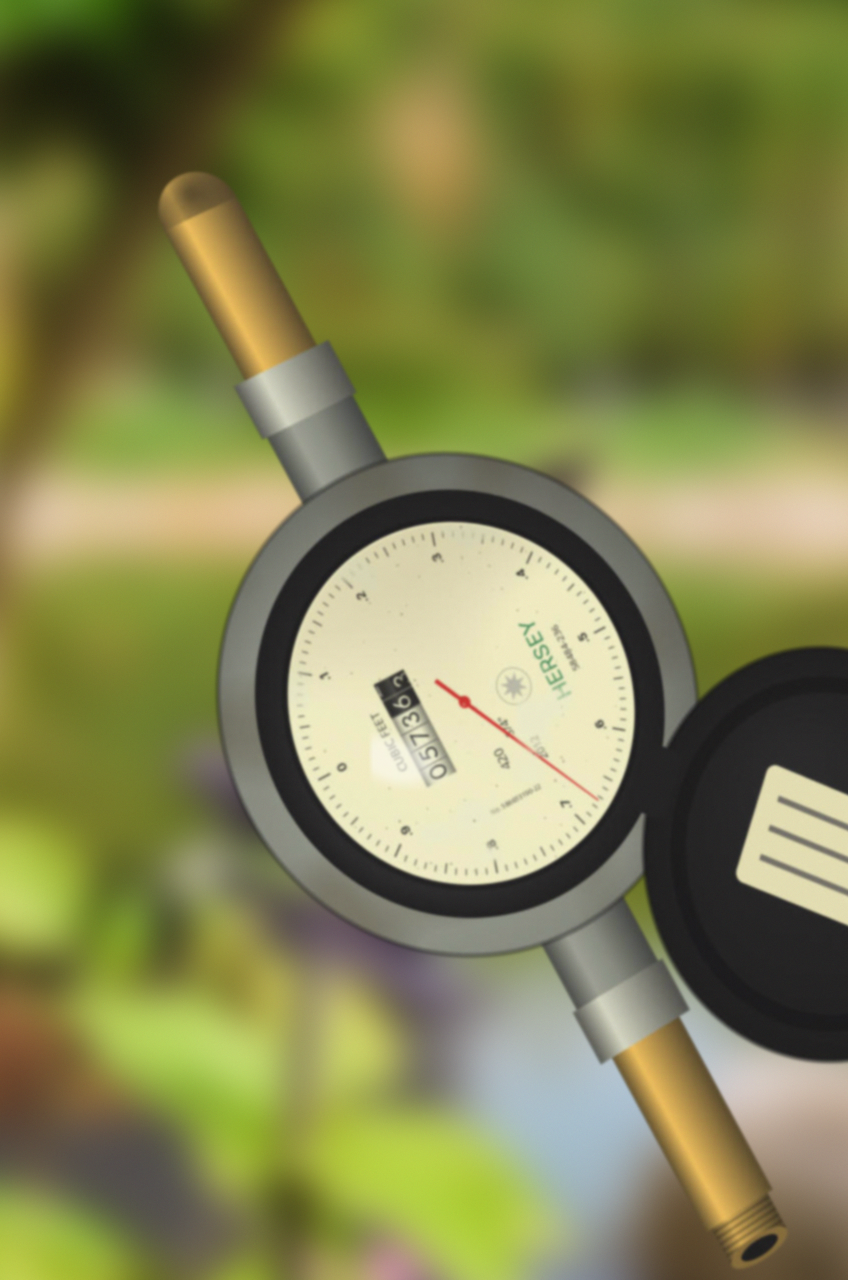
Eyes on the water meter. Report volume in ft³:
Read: 57362.67 ft³
